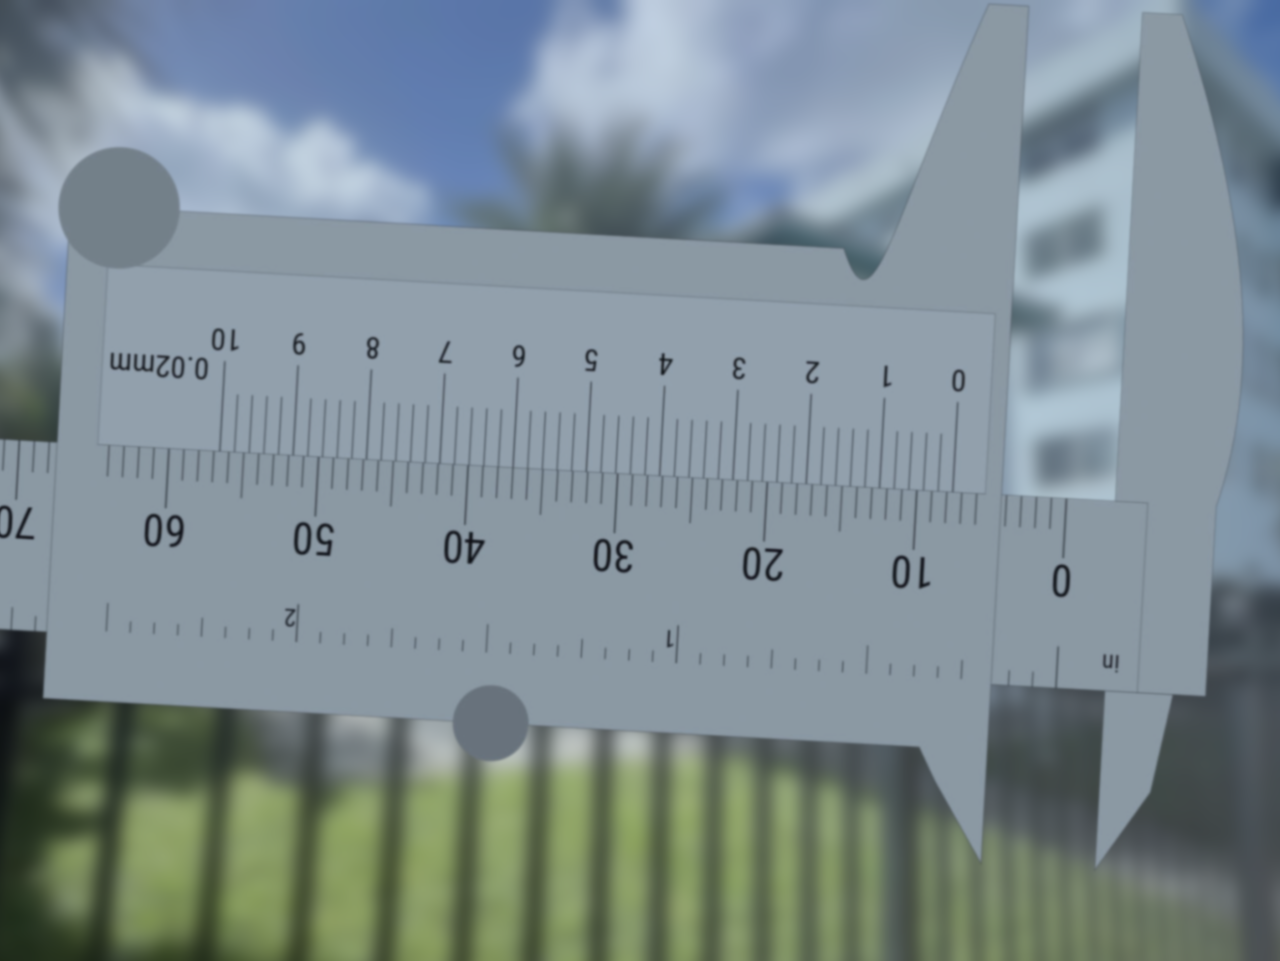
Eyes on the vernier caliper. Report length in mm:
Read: 7.6 mm
